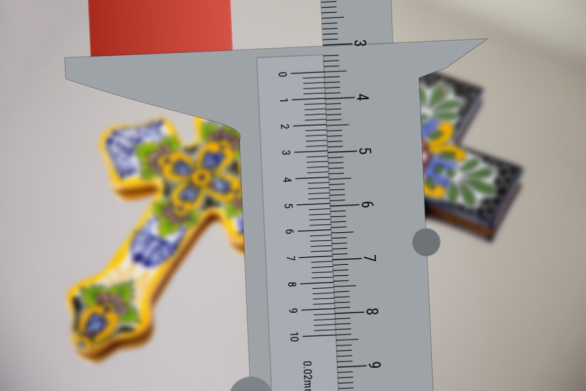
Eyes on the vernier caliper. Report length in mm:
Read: 35.0 mm
